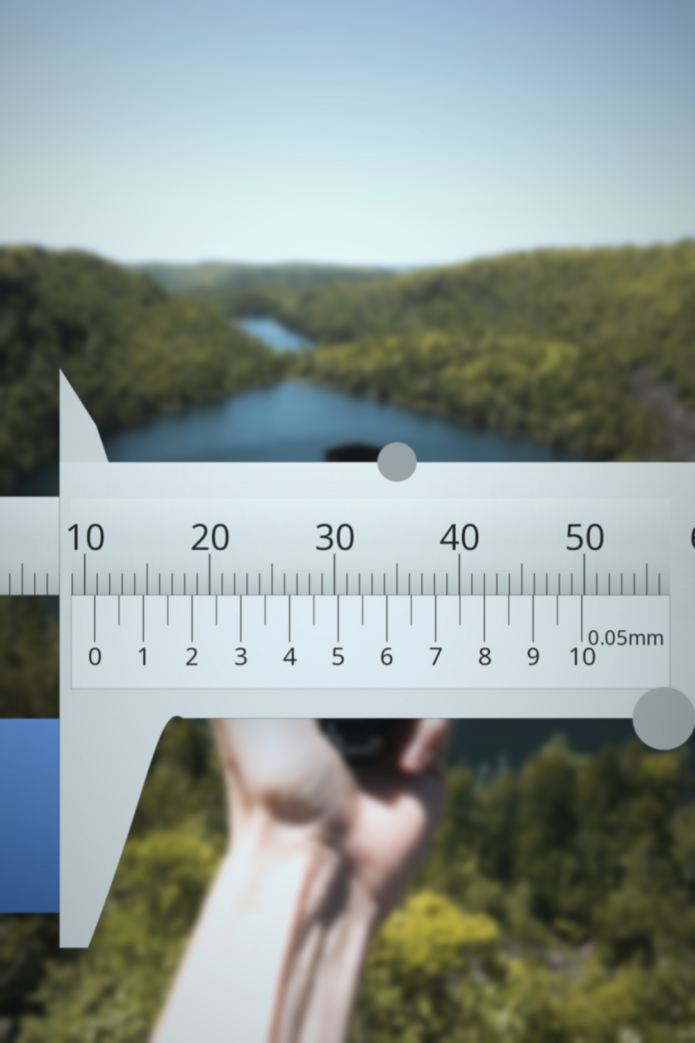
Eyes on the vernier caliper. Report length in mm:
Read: 10.8 mm
